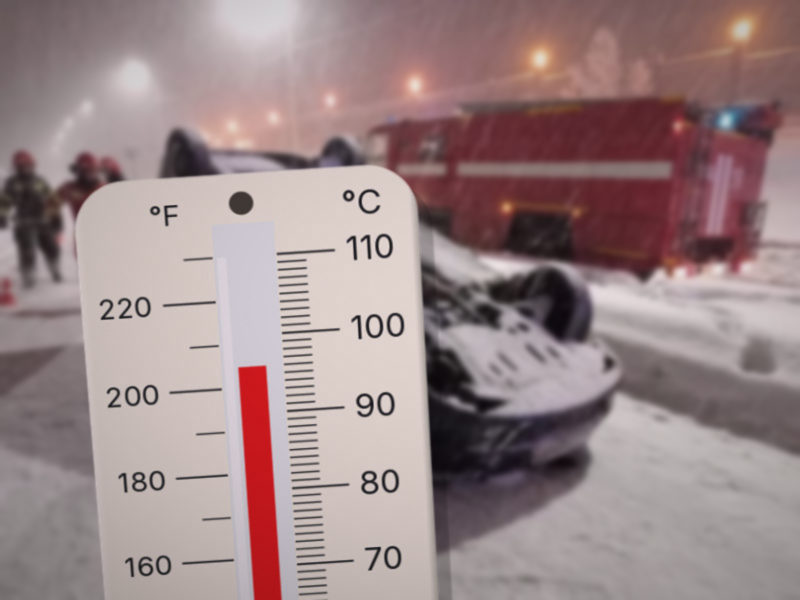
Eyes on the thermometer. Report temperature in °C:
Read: 96 °C
